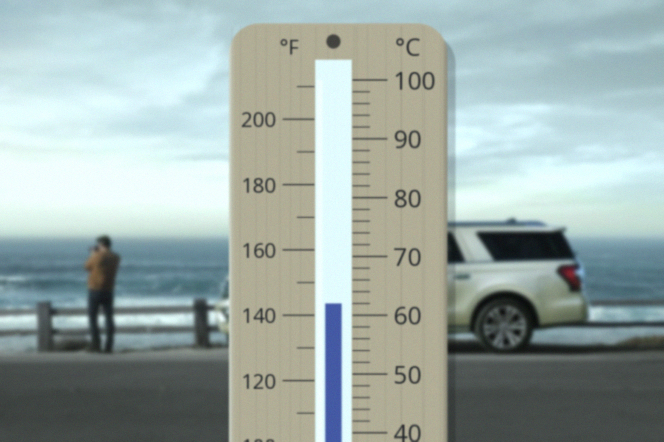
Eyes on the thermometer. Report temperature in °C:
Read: 62 °C
